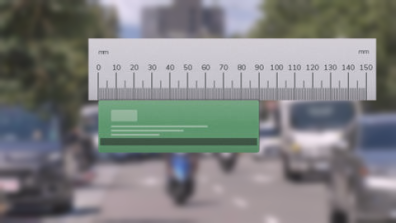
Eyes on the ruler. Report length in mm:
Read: 90 mm
